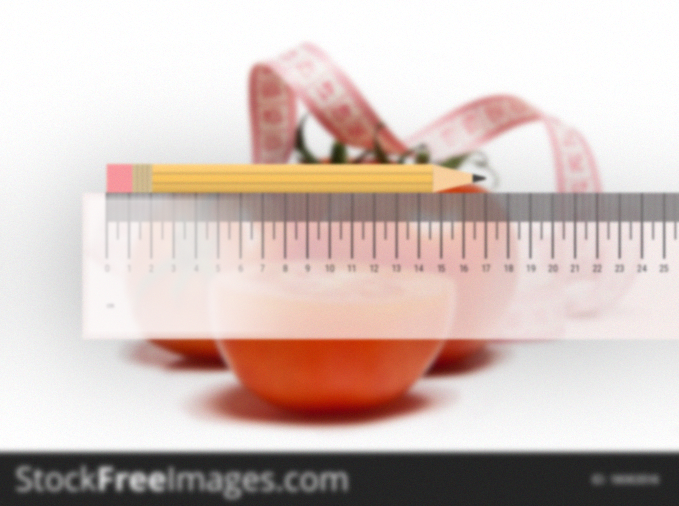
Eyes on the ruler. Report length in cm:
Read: 17 cm
